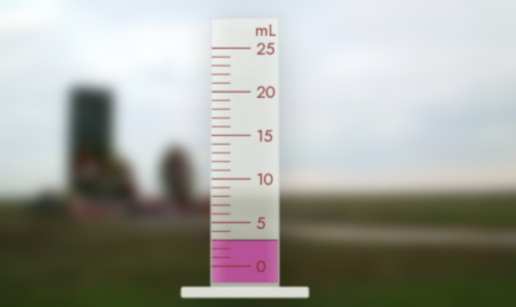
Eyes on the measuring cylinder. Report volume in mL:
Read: 3 mL
